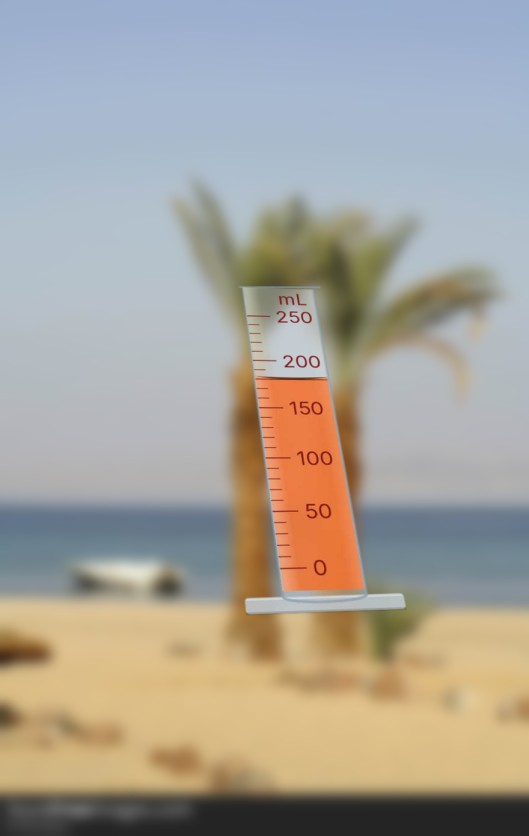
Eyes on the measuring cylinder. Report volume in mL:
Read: 180 mL
